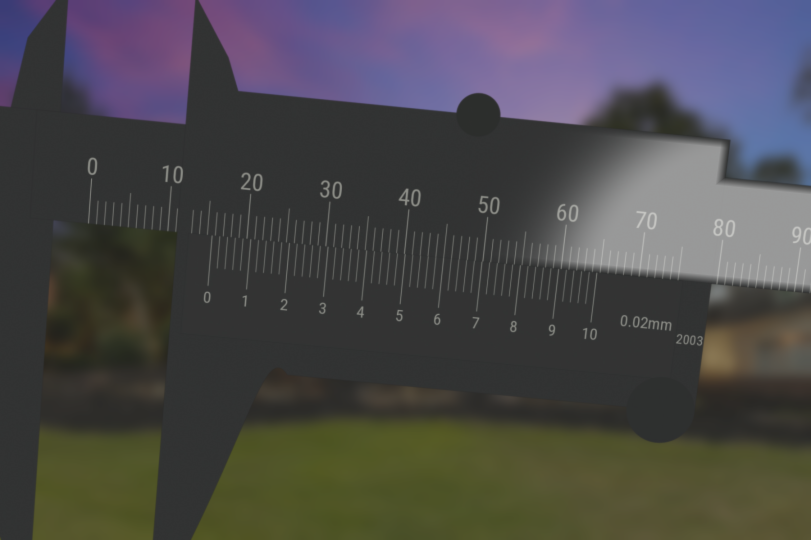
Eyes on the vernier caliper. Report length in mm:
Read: 15.6 mm
